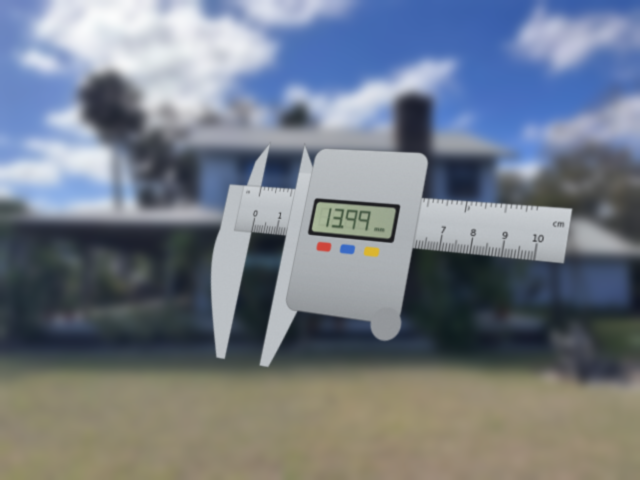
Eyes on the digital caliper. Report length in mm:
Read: 13.99 mm
